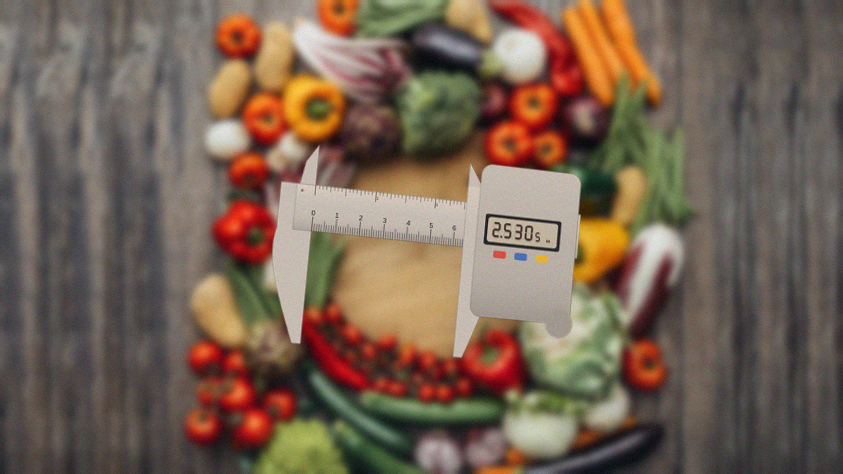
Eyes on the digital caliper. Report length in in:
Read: 2.5305 in
